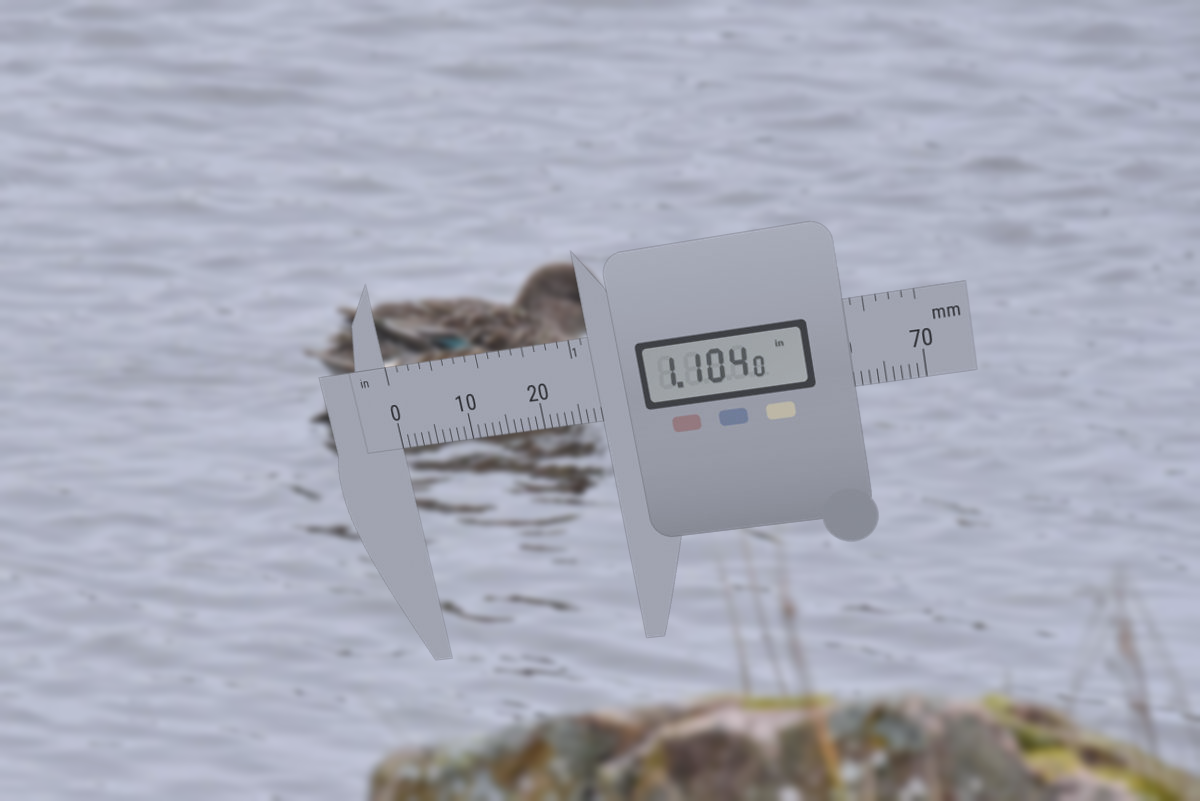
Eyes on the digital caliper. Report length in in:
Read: 1.1040 in
